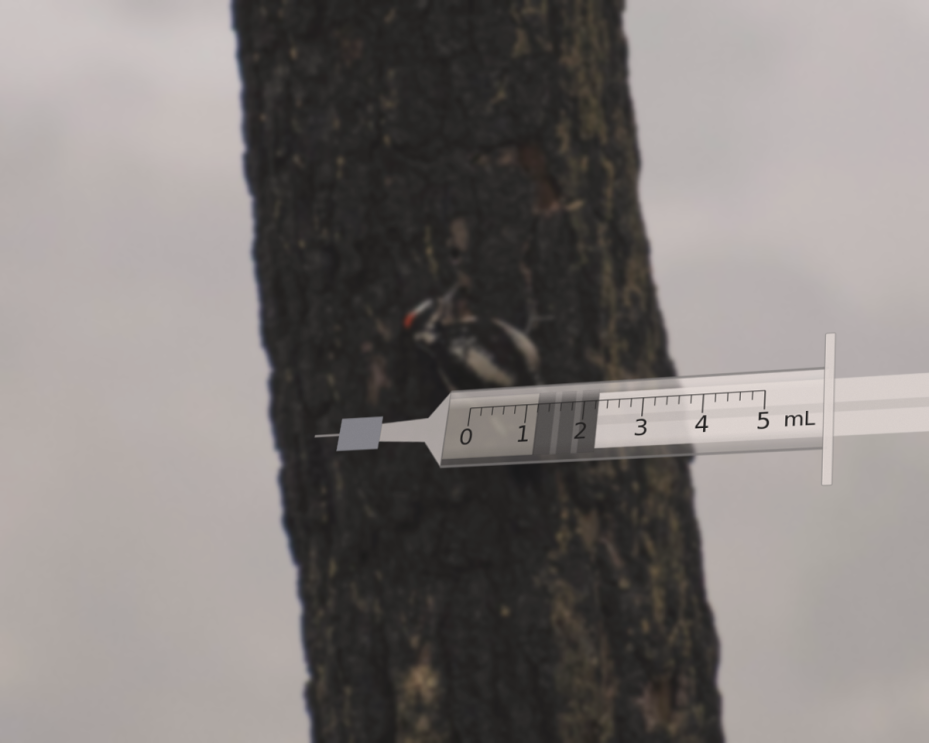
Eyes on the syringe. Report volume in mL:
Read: 1.2 mL
